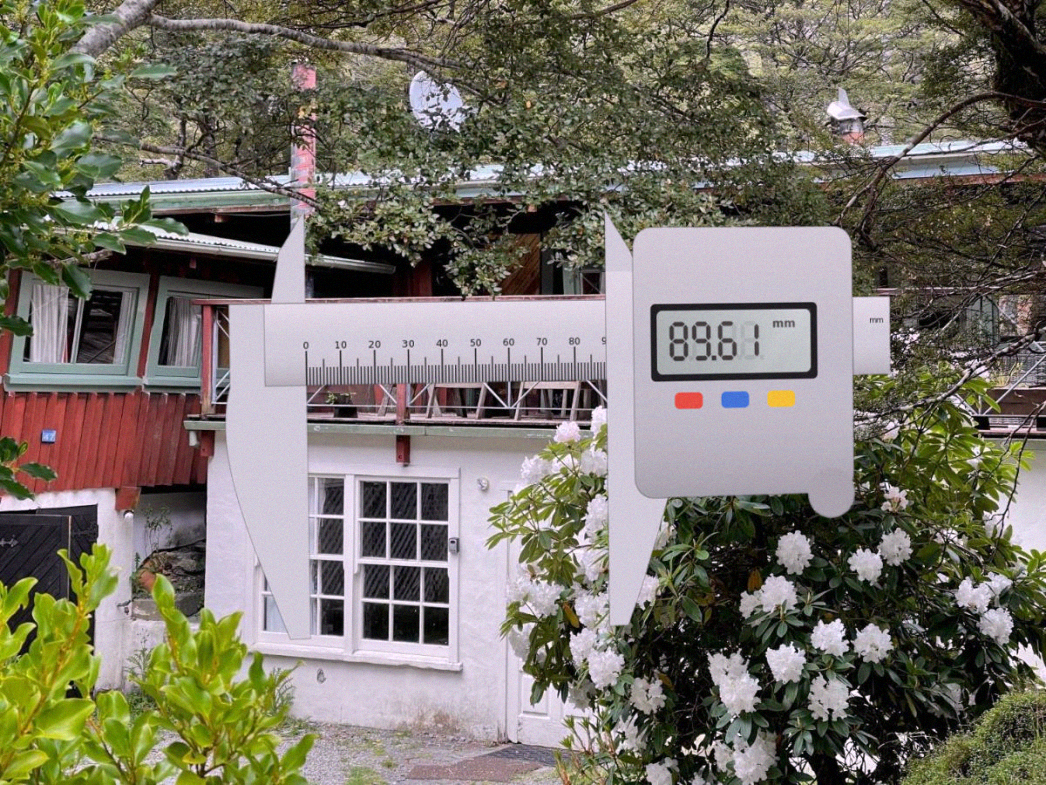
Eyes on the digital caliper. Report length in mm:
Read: 89.61 mm
